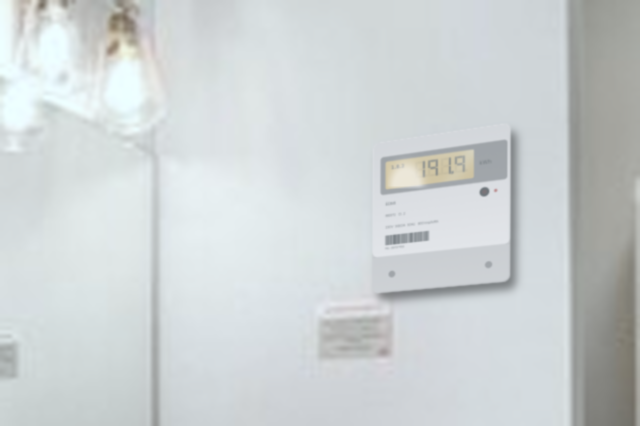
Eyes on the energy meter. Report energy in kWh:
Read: 191.9 kWh
